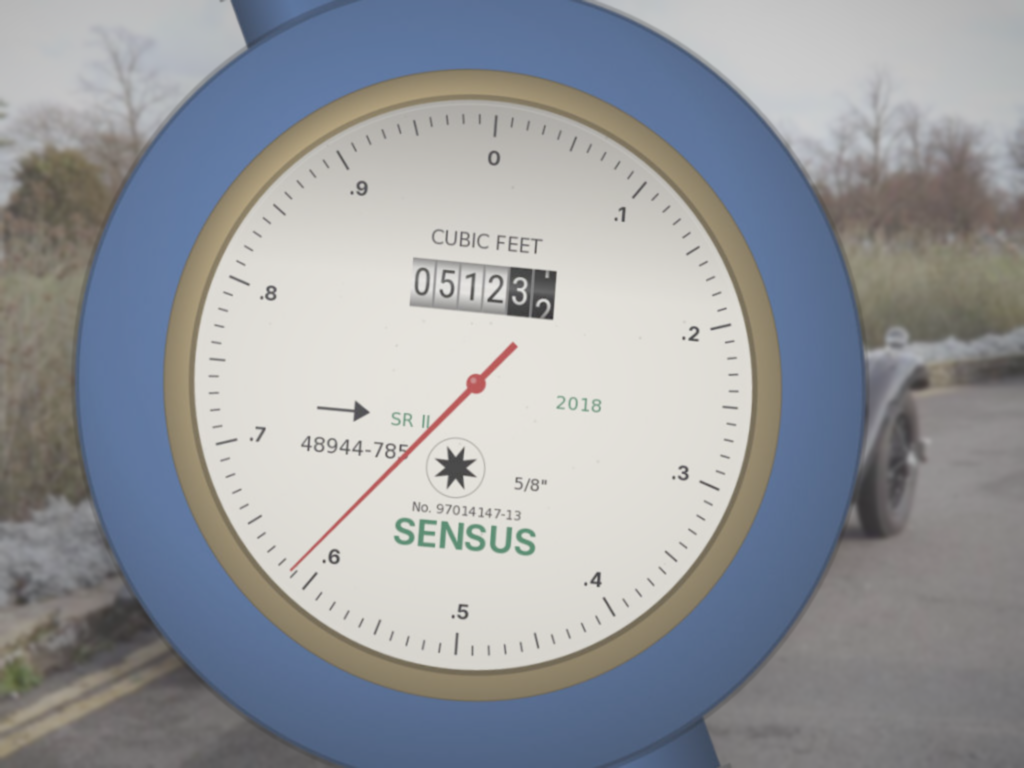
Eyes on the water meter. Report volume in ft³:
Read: 51231.61 ft³
